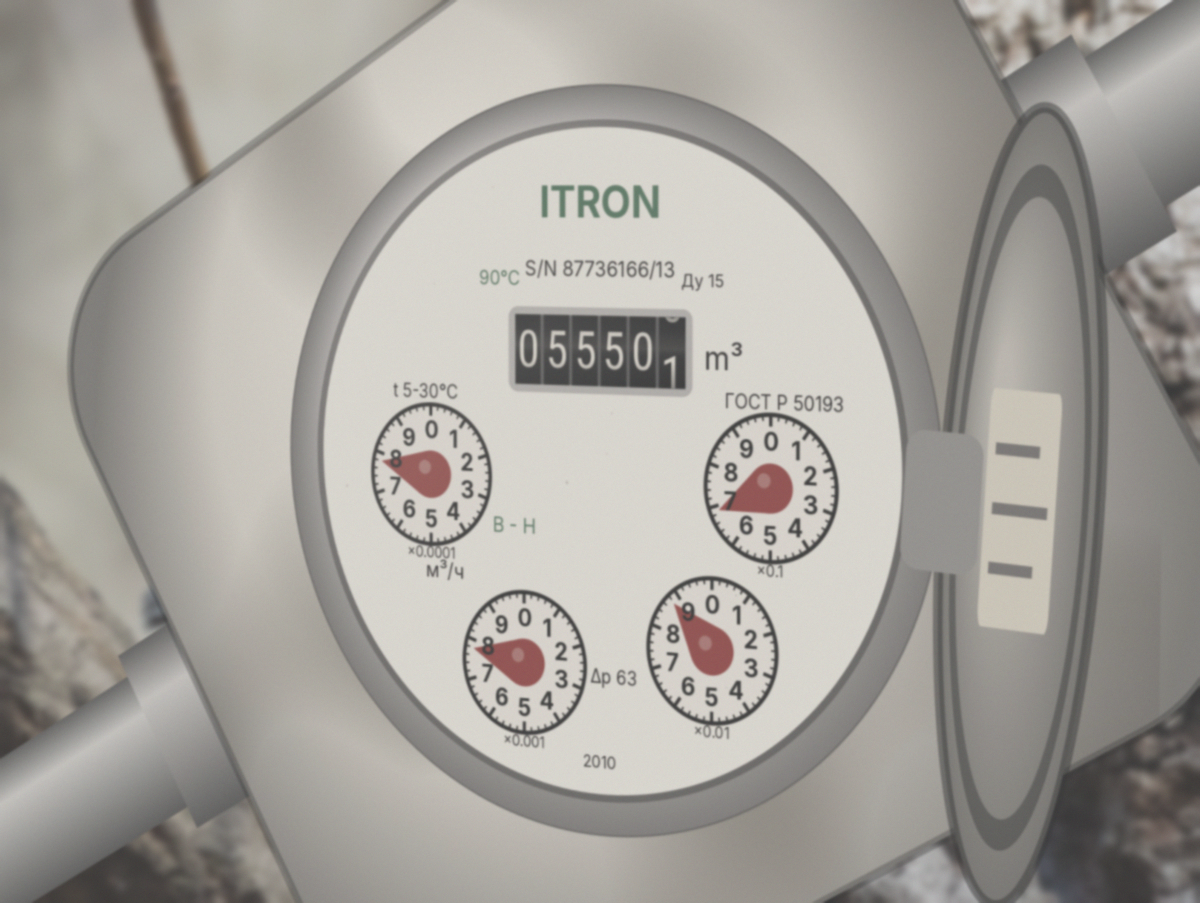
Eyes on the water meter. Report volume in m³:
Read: 55500.6877 m³
